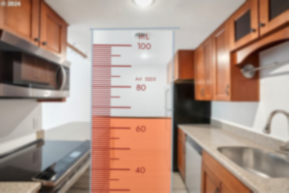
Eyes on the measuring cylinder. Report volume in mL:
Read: 65 mL
